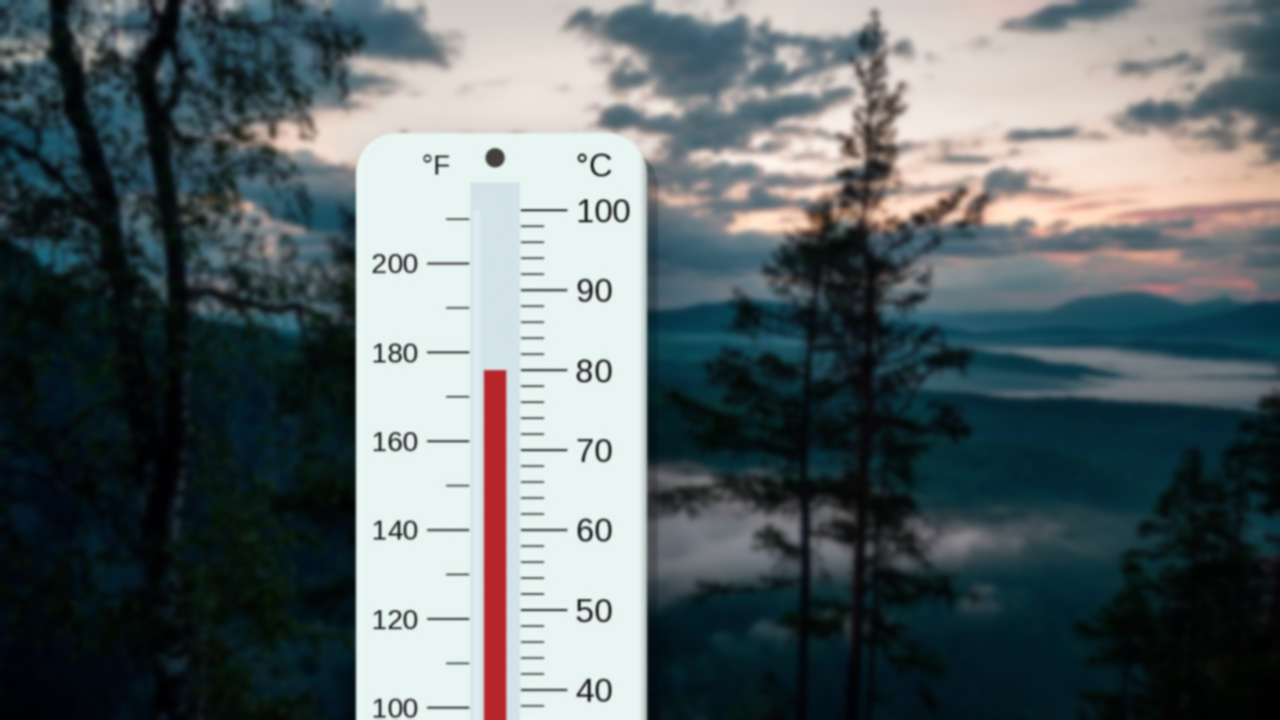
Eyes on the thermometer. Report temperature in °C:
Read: 80 °C
